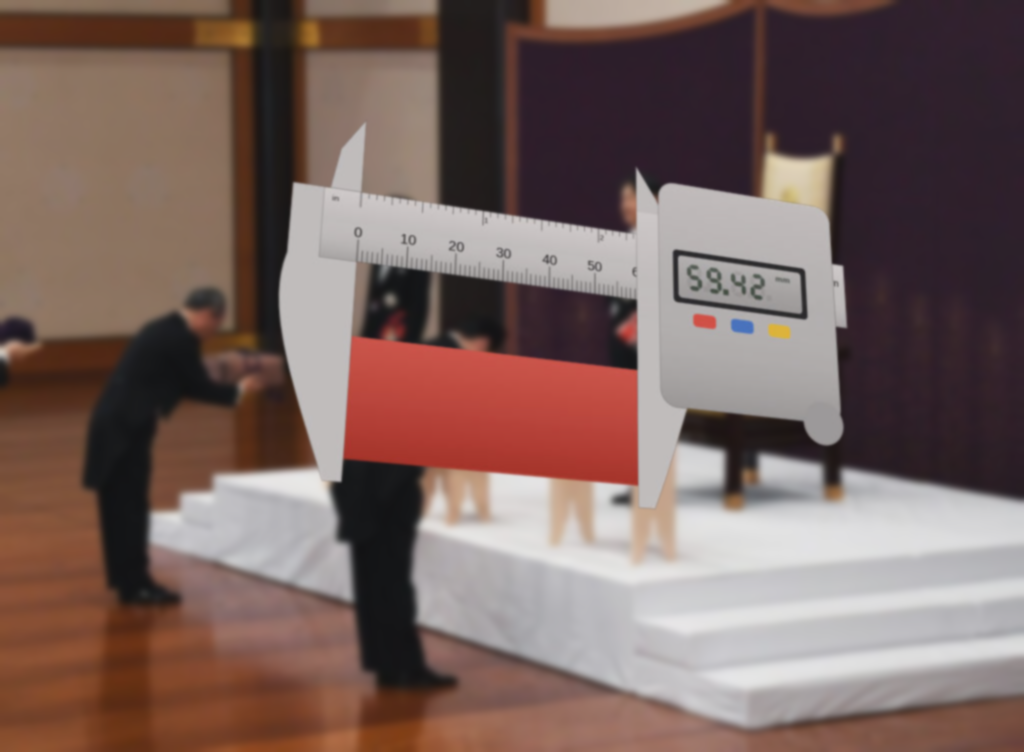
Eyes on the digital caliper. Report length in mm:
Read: 59.42 mm
